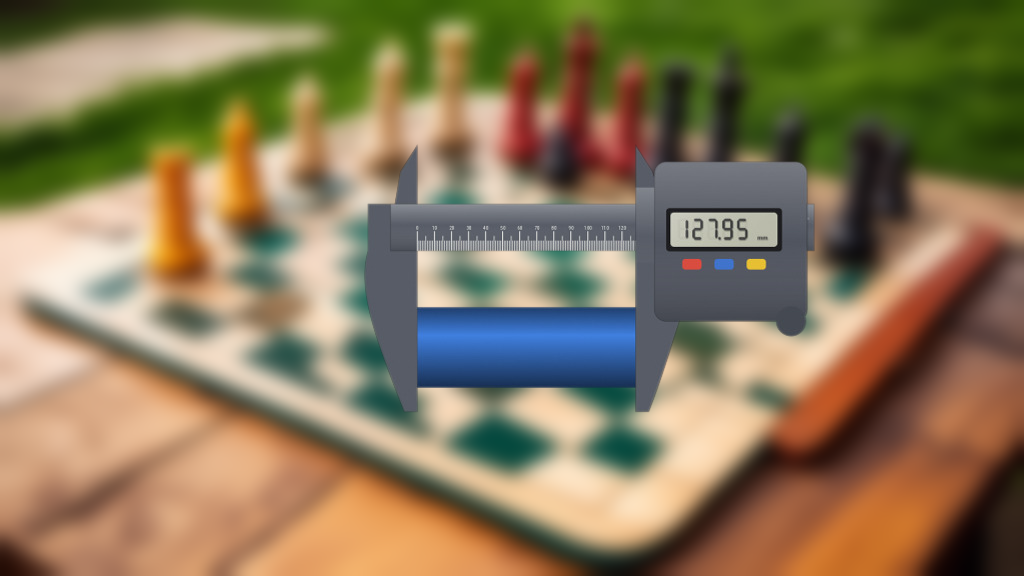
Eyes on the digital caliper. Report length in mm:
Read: 127.95 mm
